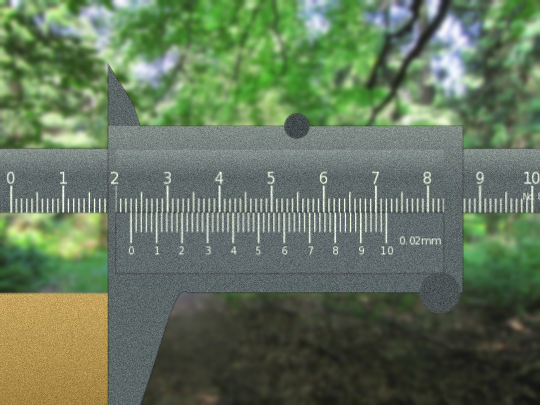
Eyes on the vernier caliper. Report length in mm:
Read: 23.0 mm
